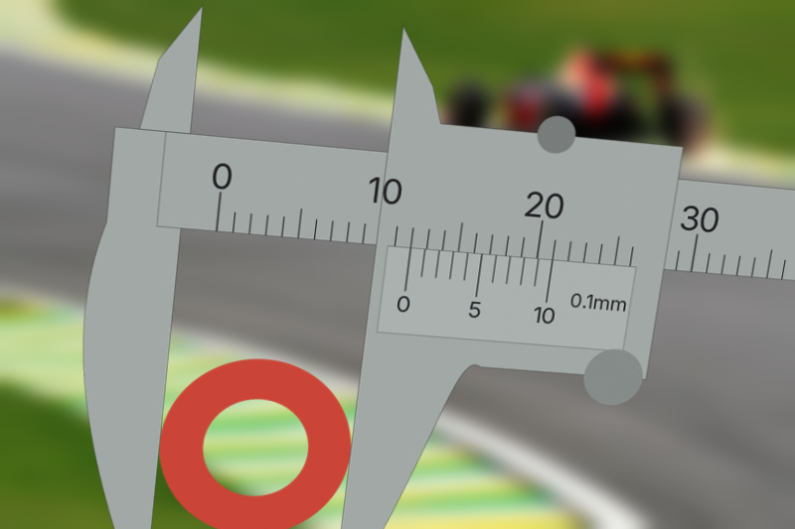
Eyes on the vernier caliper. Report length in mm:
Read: 12.0 mm
